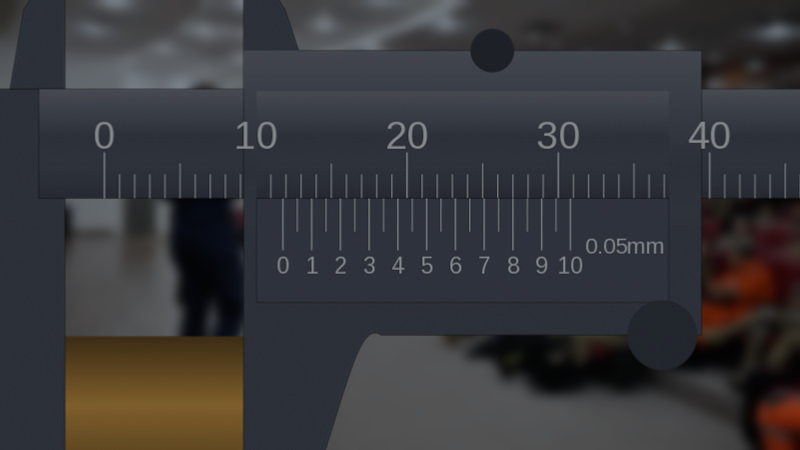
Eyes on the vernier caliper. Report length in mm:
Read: 11.8 mm
